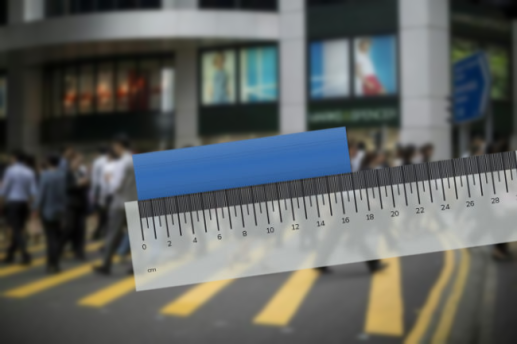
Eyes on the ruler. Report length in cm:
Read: 17 cm
